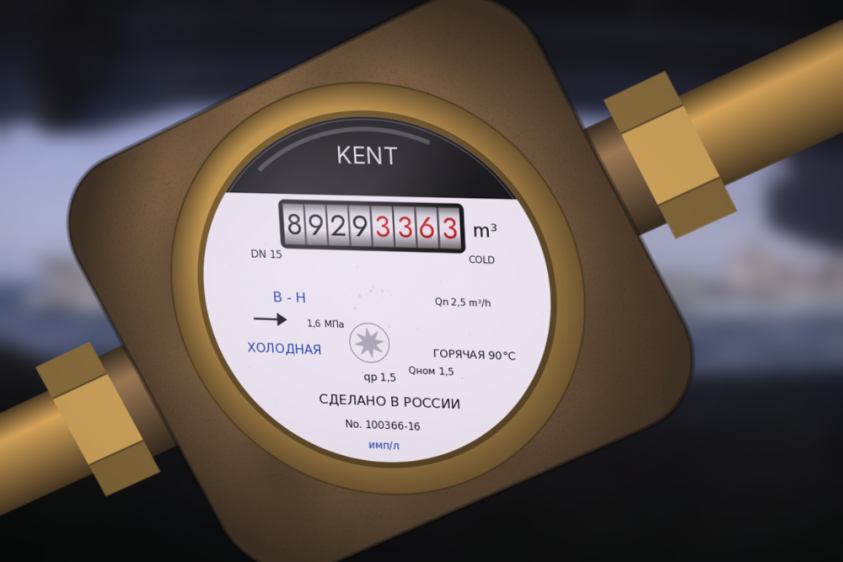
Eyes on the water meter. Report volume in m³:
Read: 8929.3363 m³
